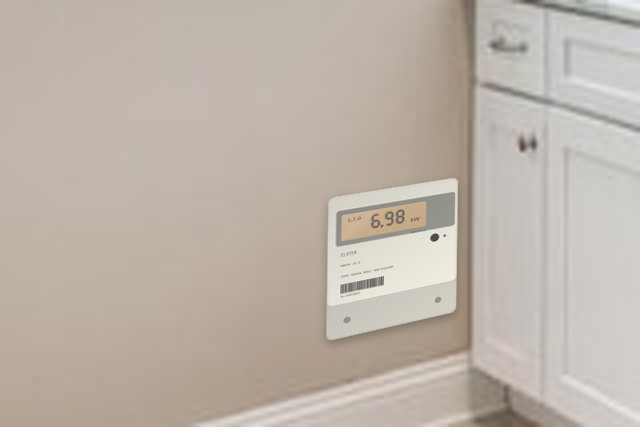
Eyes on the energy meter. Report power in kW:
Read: 6.98 kW
